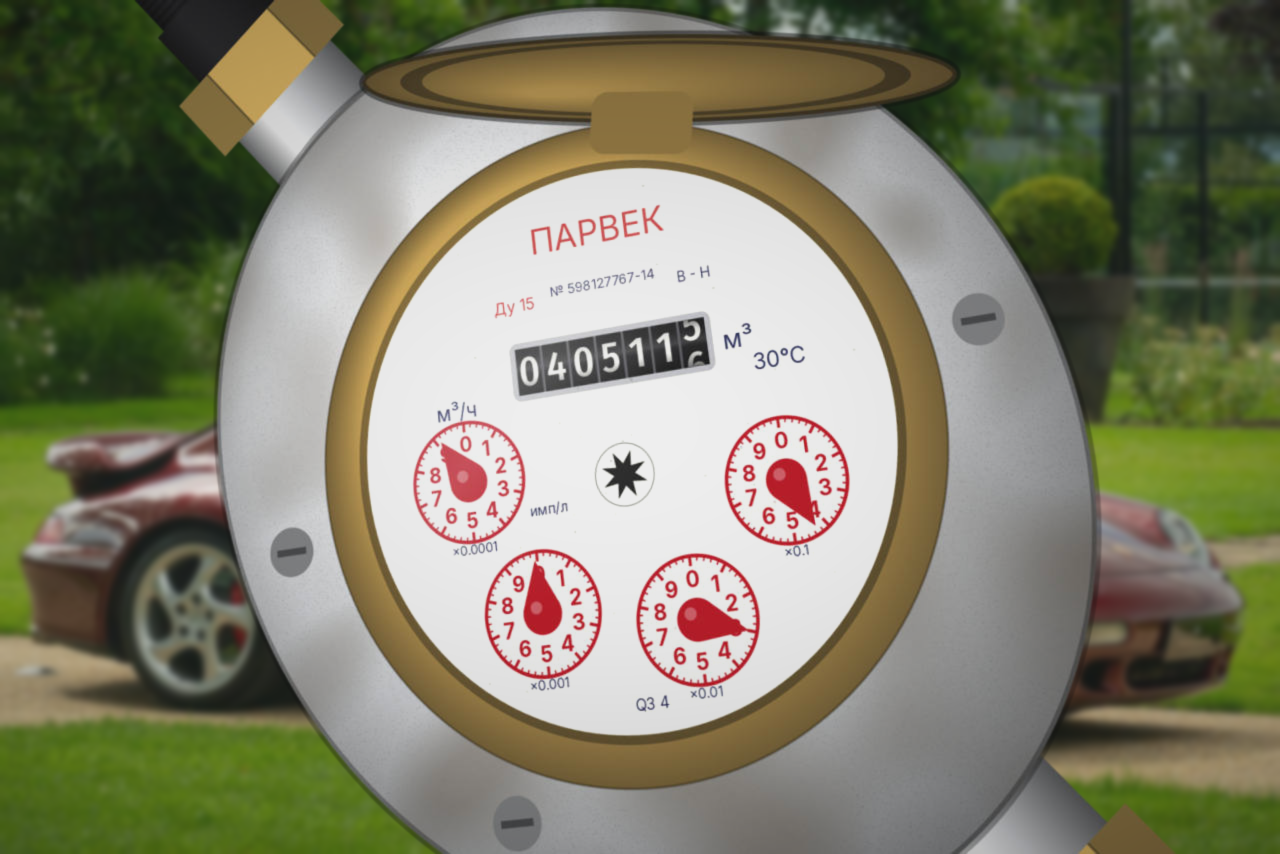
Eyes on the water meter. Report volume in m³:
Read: 405115.4299 m³
